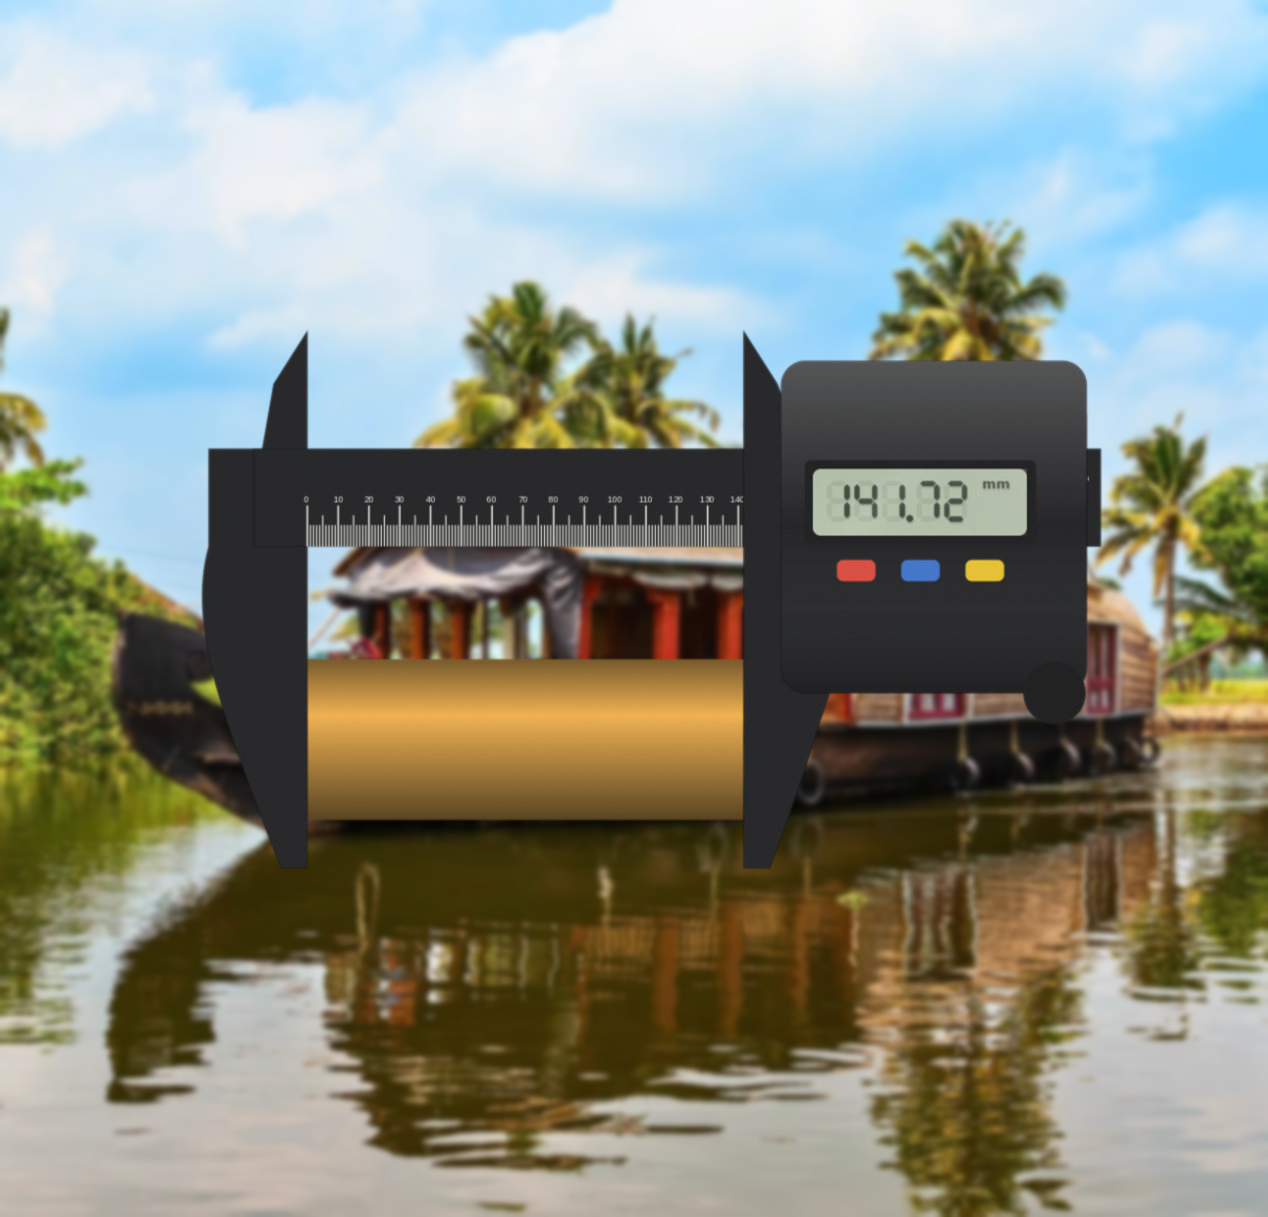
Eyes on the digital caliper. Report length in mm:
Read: 141.72 mm
